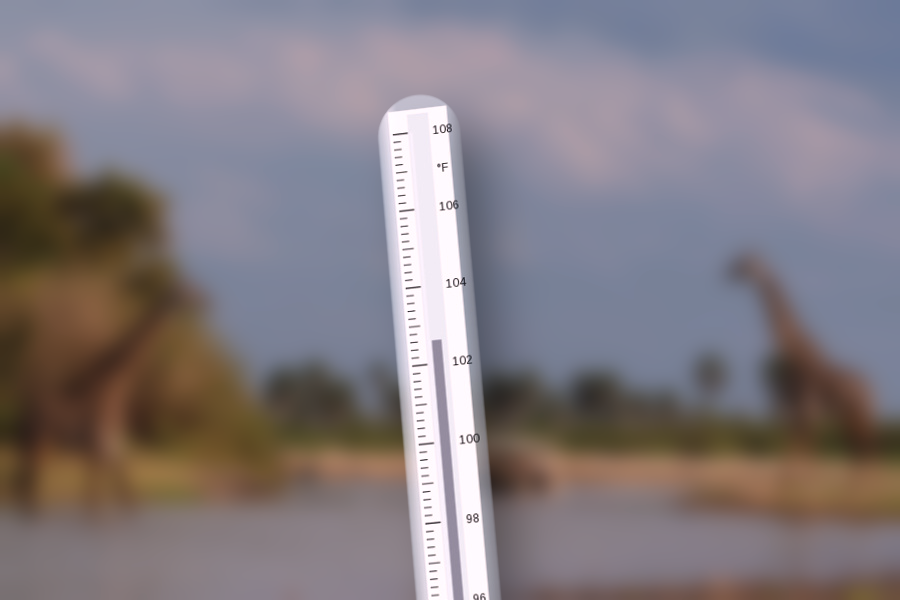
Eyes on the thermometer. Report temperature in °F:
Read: 102.6 °F
